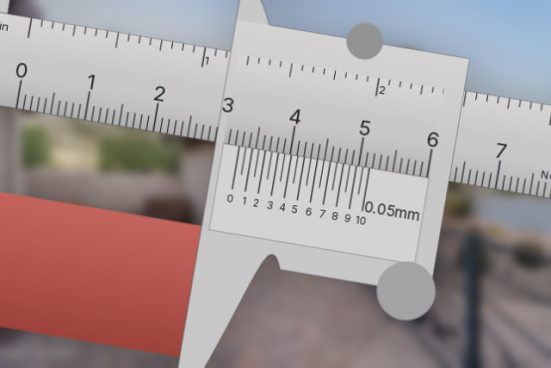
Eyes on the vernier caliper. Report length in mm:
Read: 32.6 mm
